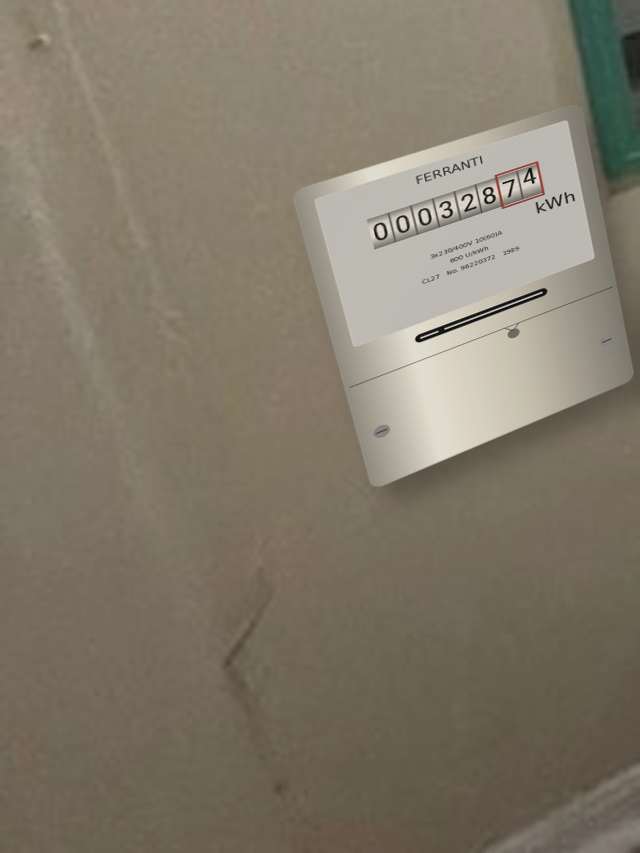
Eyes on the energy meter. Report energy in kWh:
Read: 328.74 kWh
